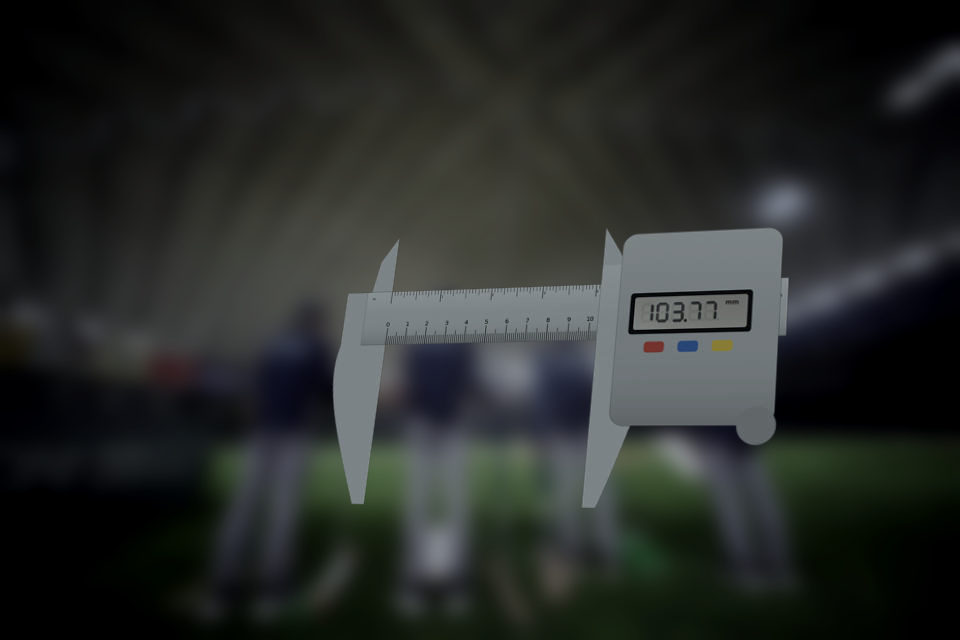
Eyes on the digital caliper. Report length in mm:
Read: 103.77 mm
